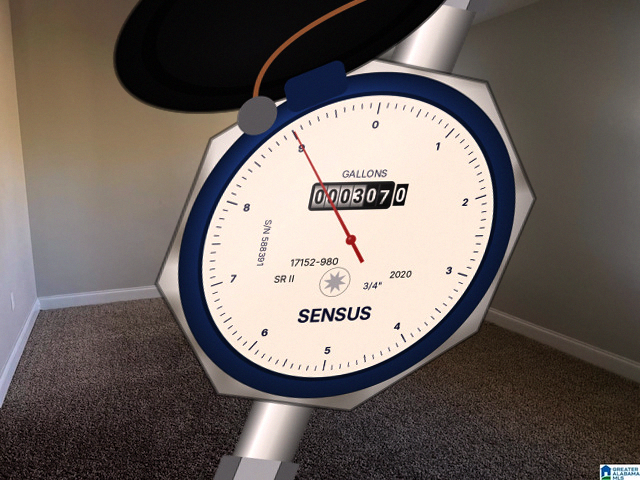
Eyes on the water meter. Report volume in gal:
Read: 3069.0 gal
